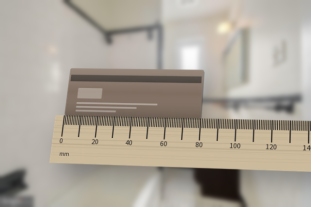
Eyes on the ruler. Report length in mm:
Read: 80 mm
